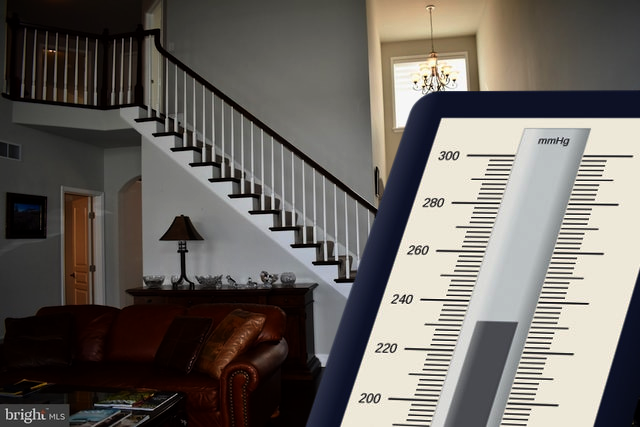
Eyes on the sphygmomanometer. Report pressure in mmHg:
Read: 232 mmHg
